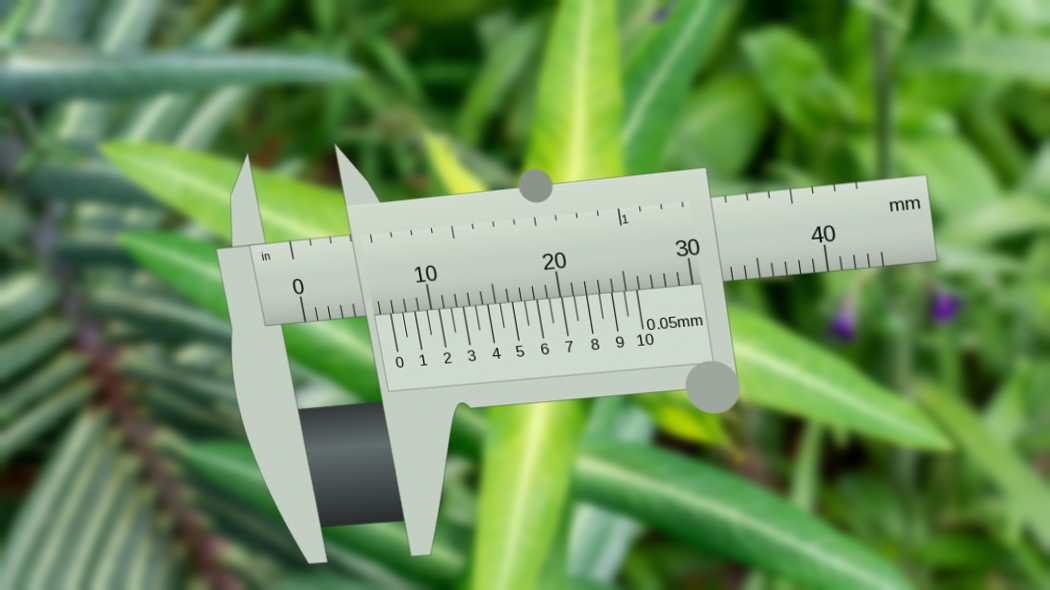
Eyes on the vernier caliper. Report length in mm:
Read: 6.8 mm
